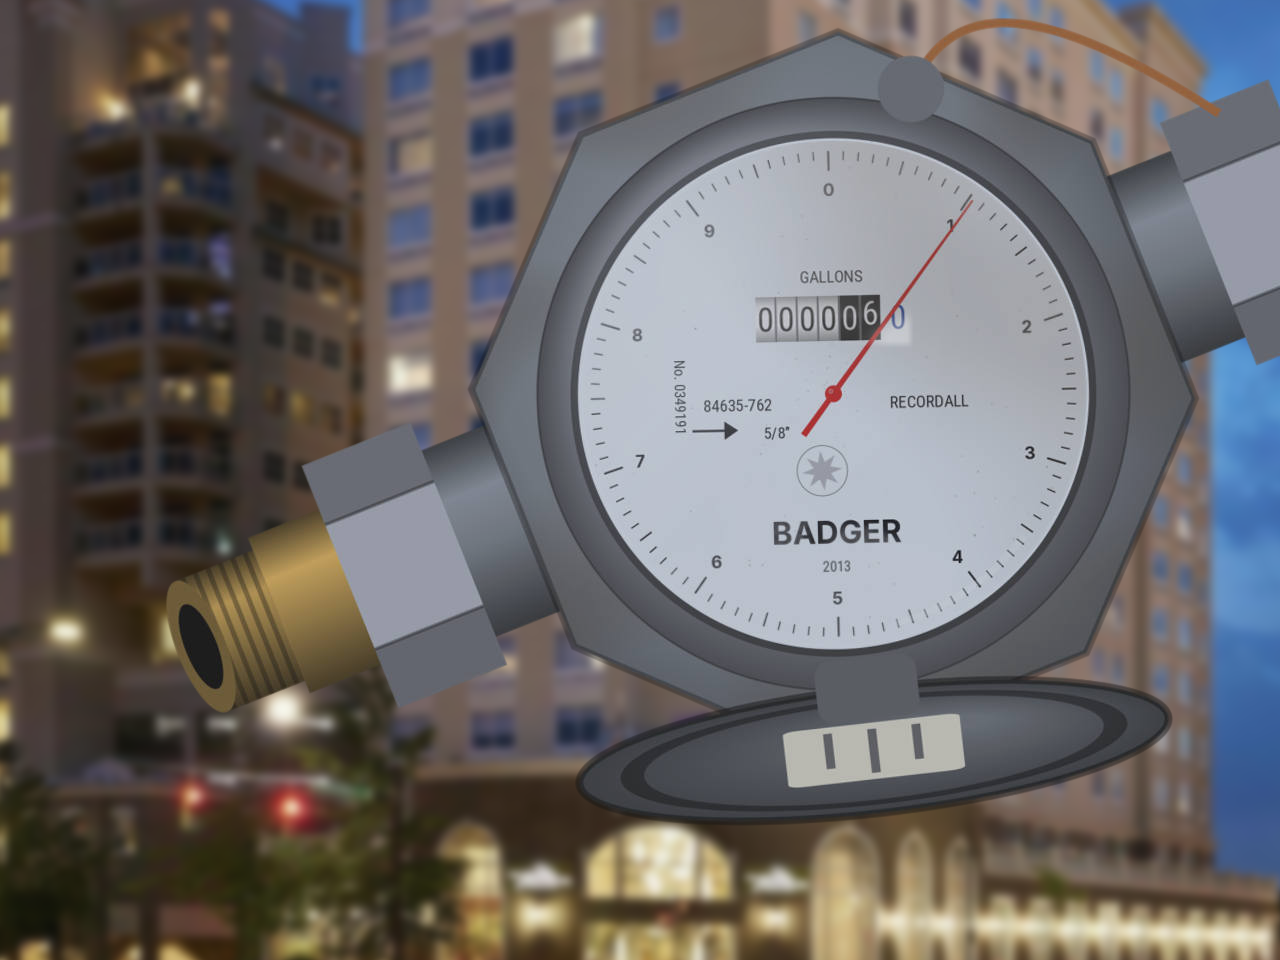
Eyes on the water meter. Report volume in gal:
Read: 61.0 gal
